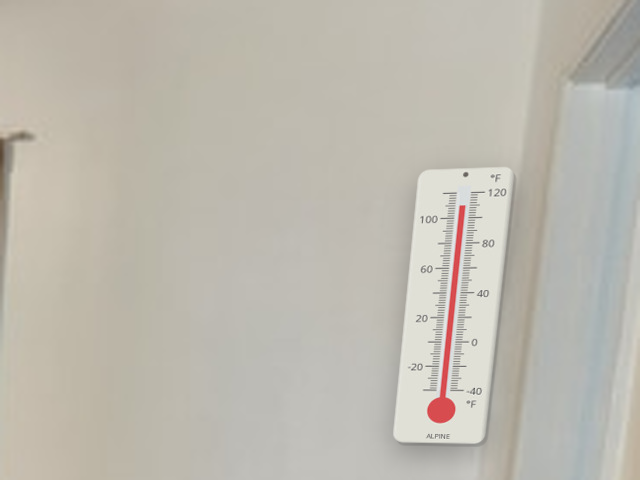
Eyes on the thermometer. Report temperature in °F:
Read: 110 °F
